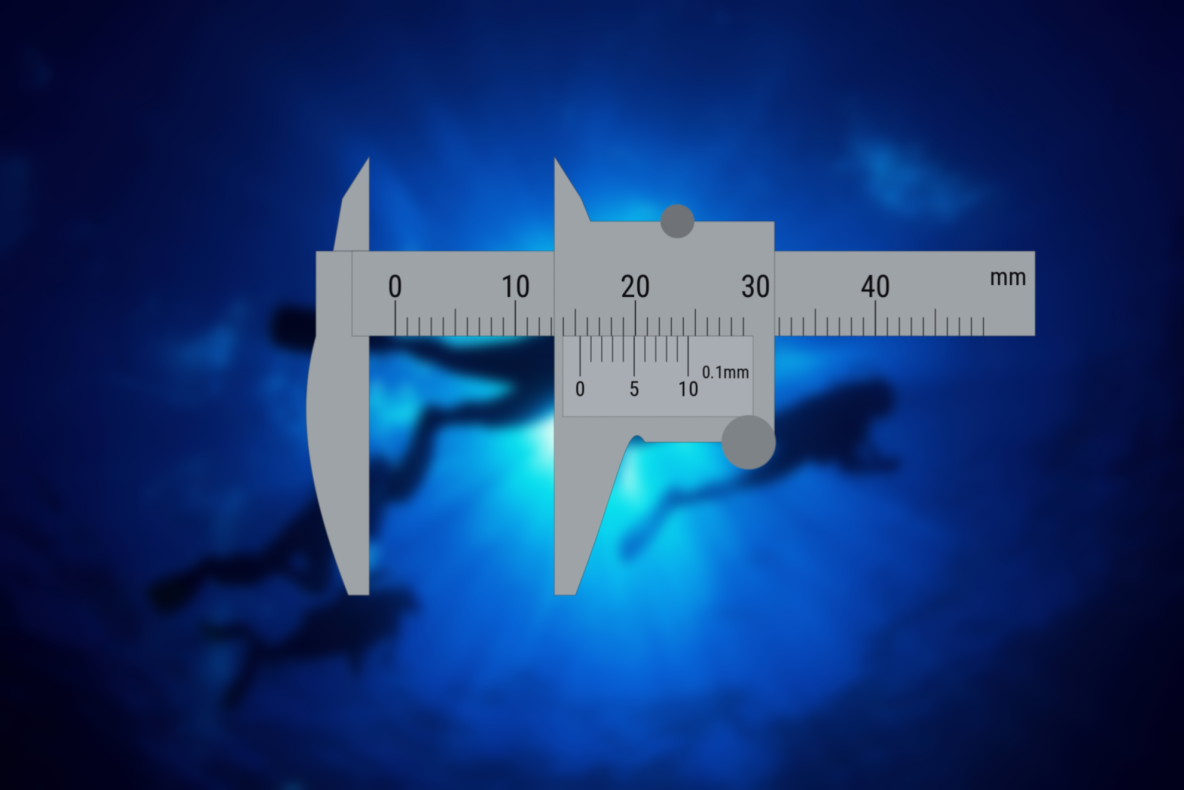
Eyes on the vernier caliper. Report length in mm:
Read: 15.4 mm
